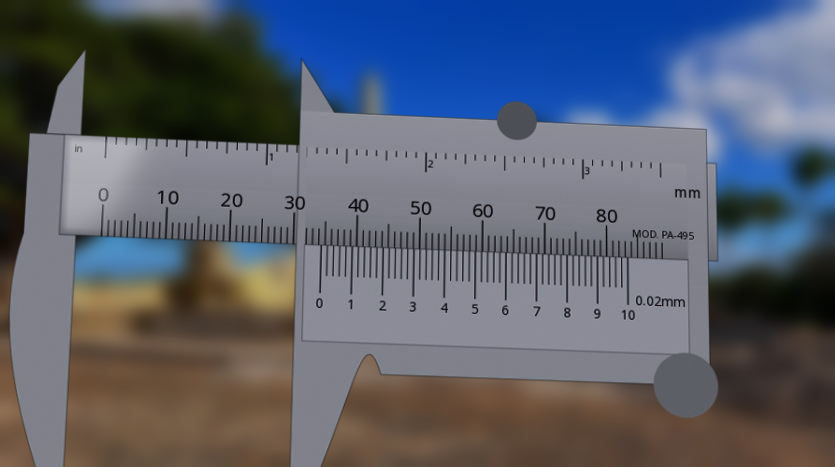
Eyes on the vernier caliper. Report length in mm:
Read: 34.4 mm
